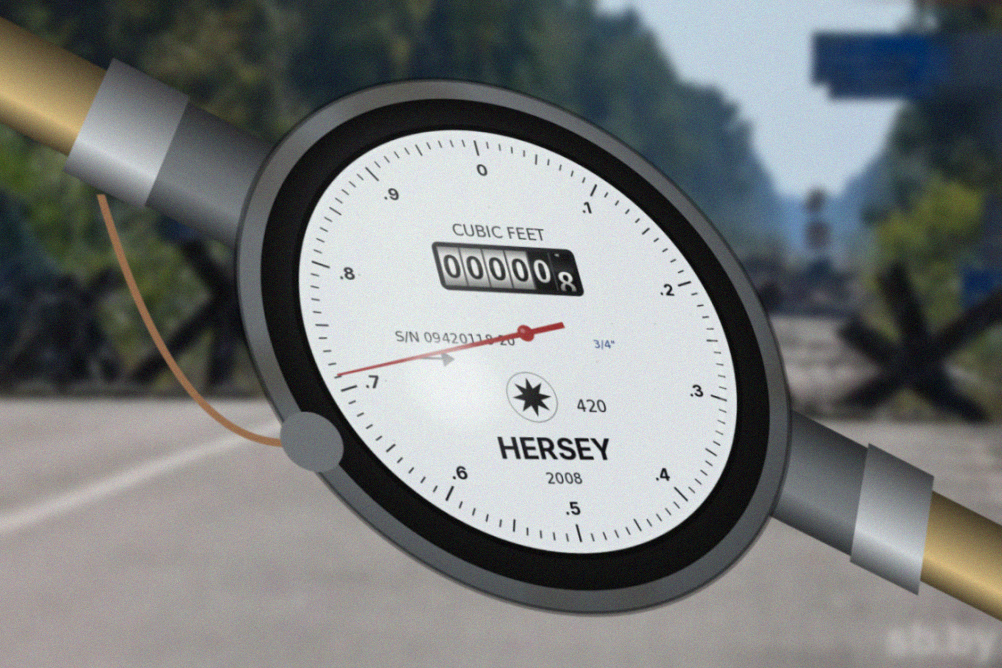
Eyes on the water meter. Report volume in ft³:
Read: 7.71 ft³
